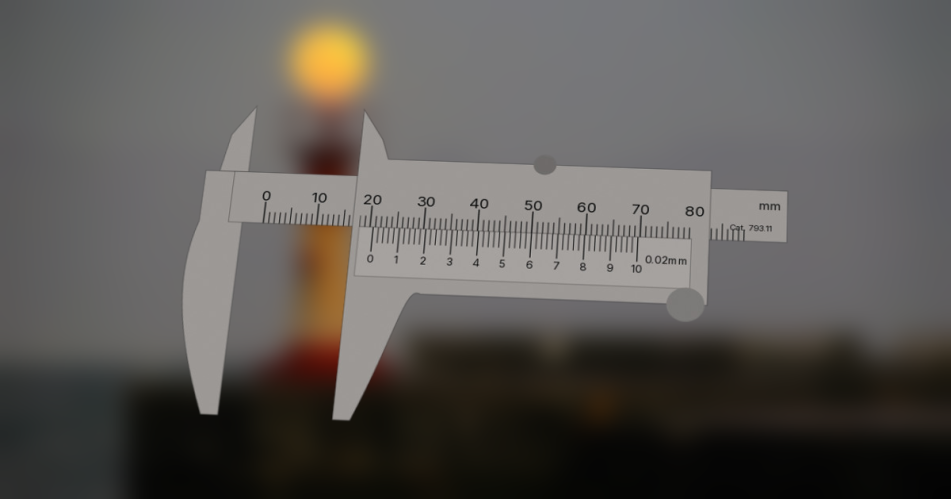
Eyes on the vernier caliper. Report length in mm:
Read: 20.6 mm
